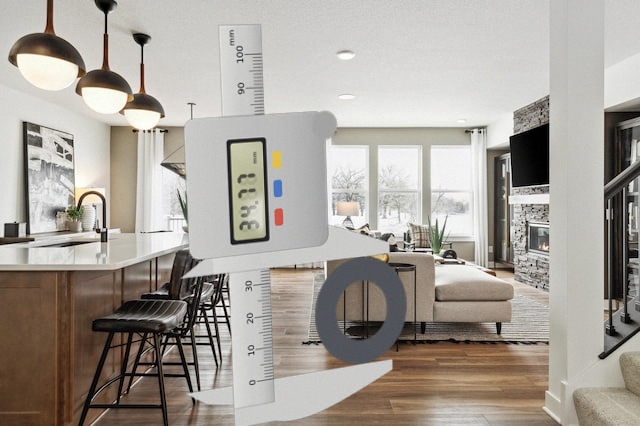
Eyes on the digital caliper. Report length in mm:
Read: 34.77 mm
